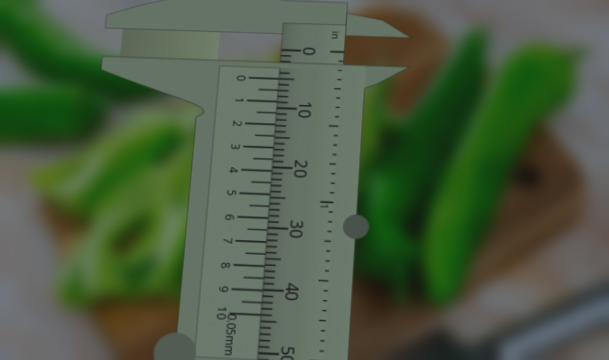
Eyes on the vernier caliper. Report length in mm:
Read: 5.0 mm
